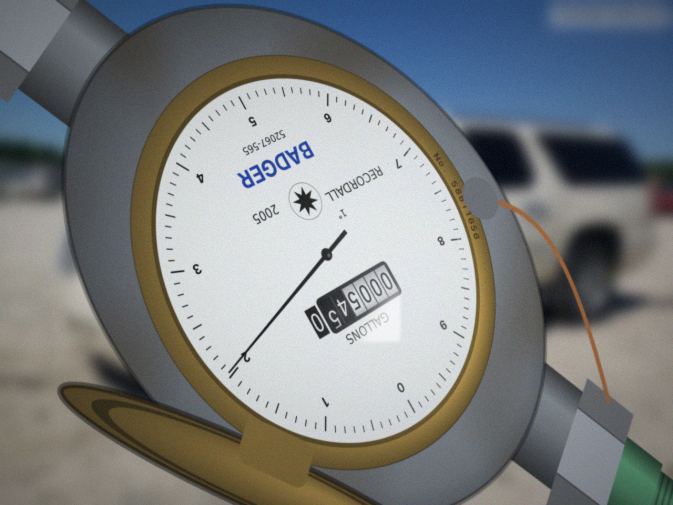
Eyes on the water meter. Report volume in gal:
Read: 5452.0 gal
